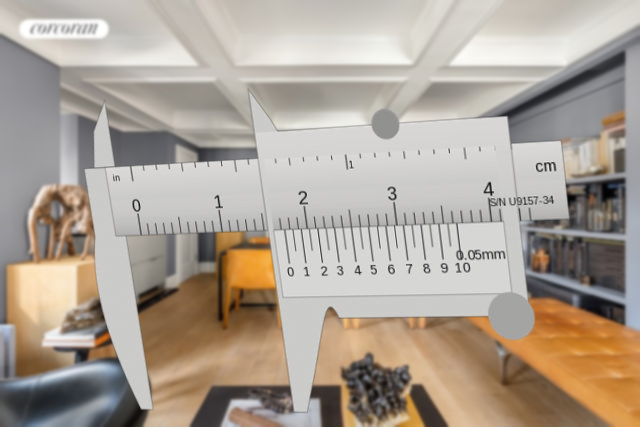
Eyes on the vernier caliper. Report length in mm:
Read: 17.4 mm
